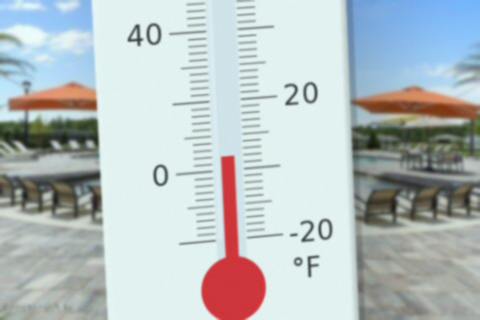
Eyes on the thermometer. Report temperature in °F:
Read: 4 °F
